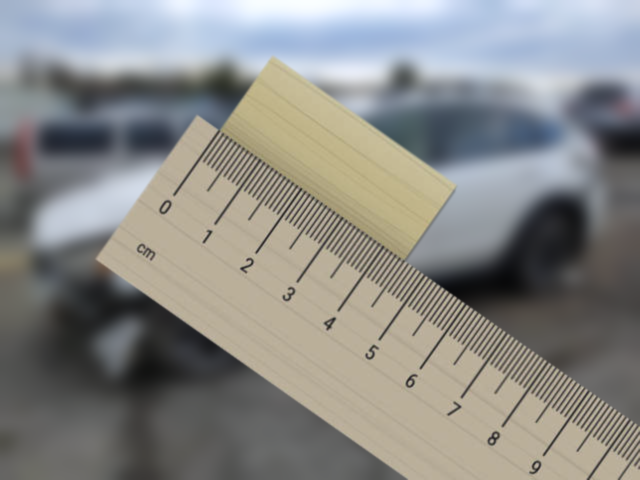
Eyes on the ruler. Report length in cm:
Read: 4.5 cm
